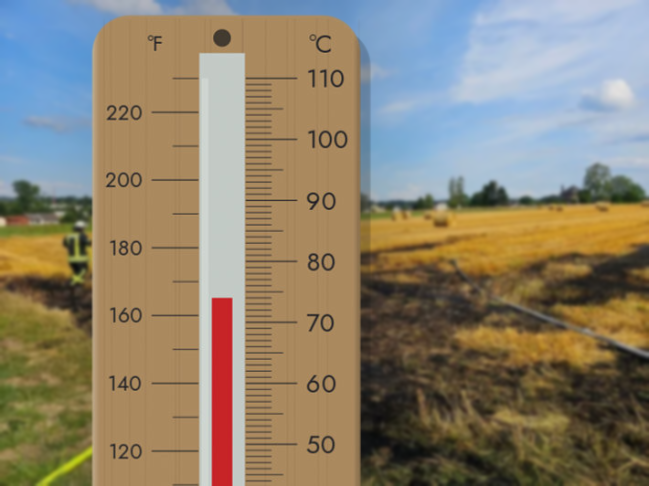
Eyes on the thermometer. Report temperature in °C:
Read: 74 °C
